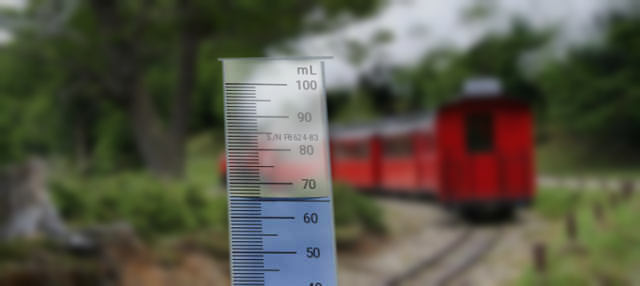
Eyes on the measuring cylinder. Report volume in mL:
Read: 65 mL
